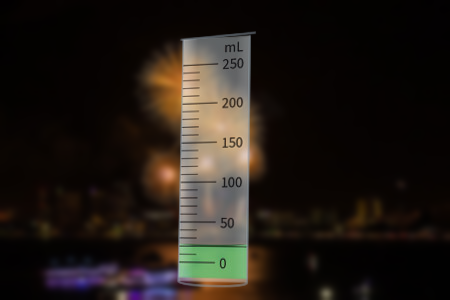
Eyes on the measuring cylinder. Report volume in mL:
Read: 20 mL
